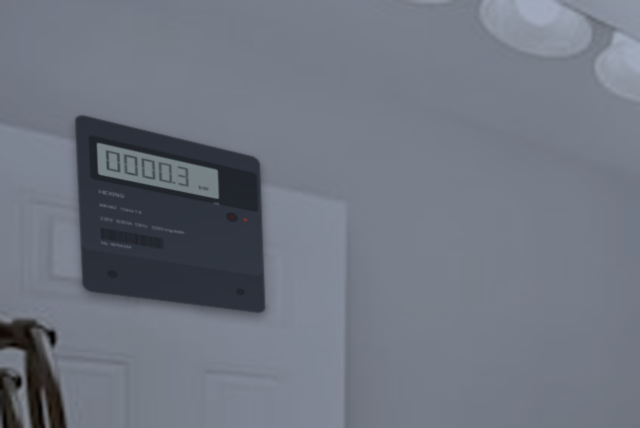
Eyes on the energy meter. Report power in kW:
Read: 0.3 kW
